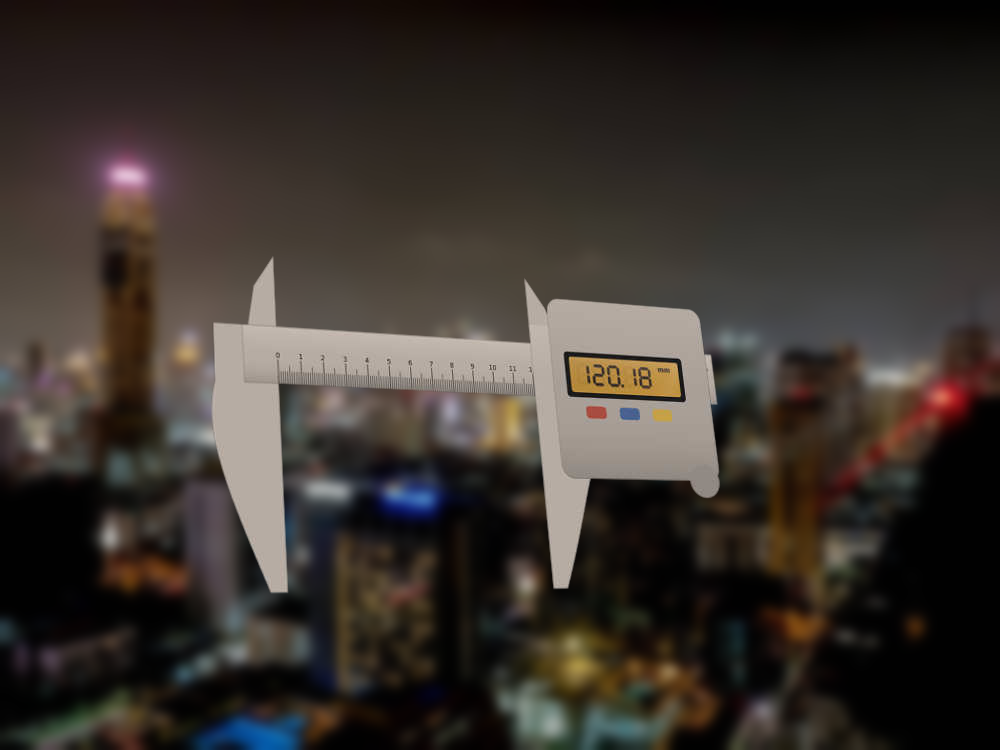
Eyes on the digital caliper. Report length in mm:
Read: 120.18 mm
